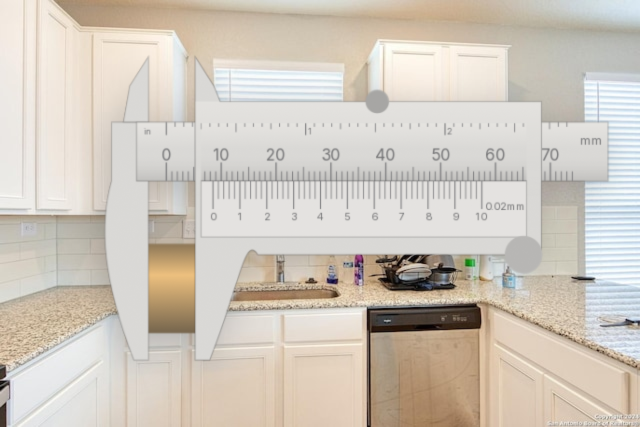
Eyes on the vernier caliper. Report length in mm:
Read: 8.5 mm
